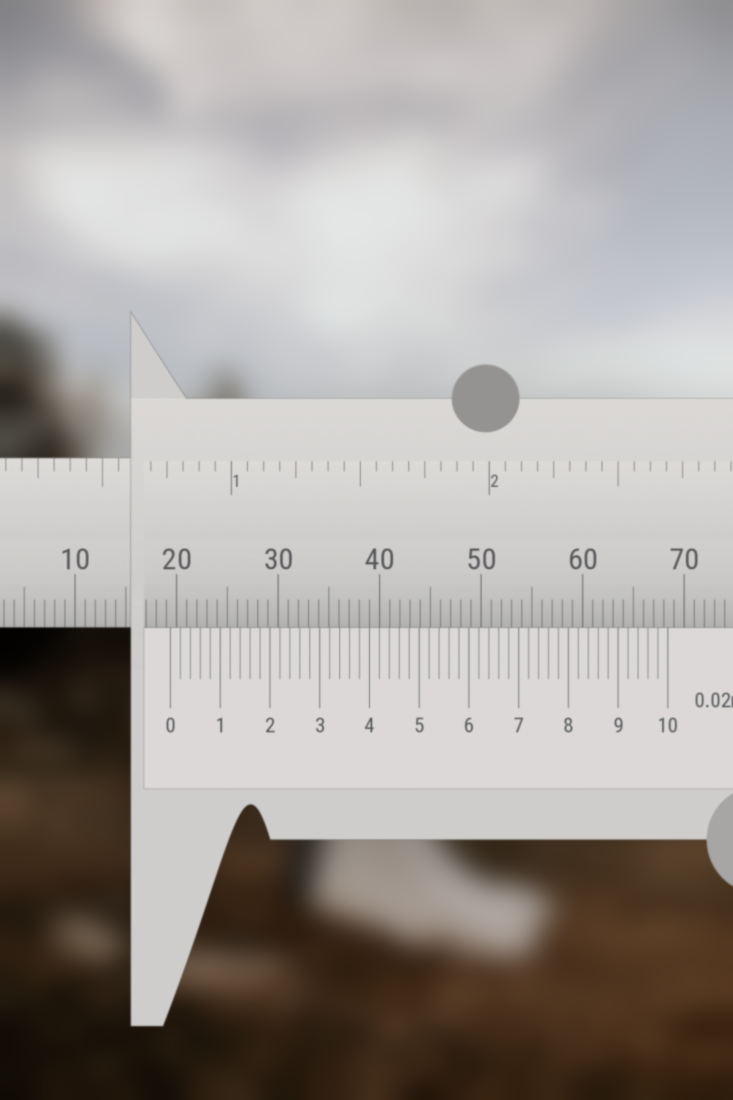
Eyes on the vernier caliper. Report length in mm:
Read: 19.4 mm
